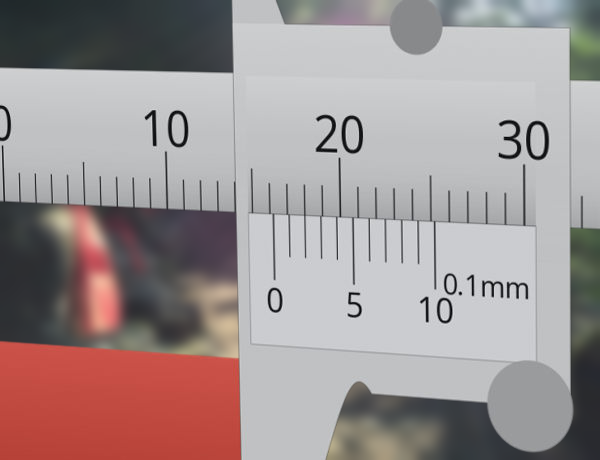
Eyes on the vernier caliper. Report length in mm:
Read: 16.2 mm
